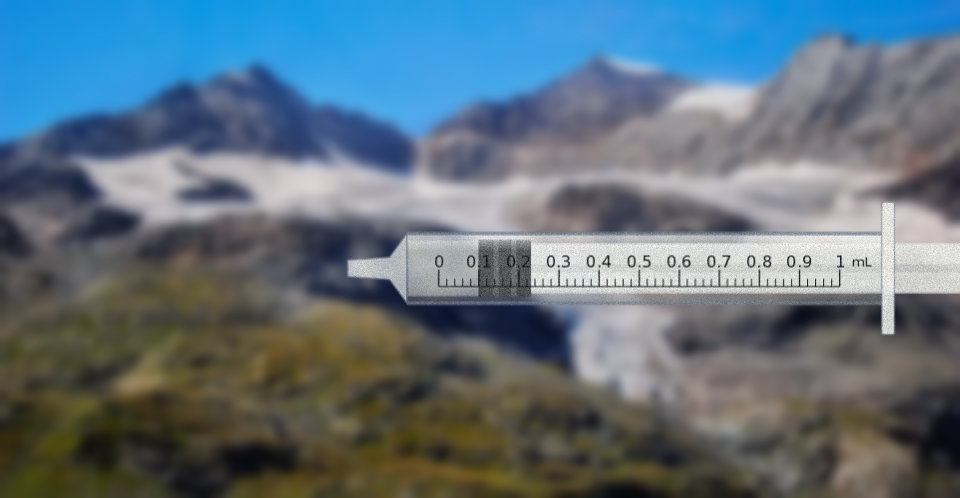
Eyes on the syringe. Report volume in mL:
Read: 0.1 mL
